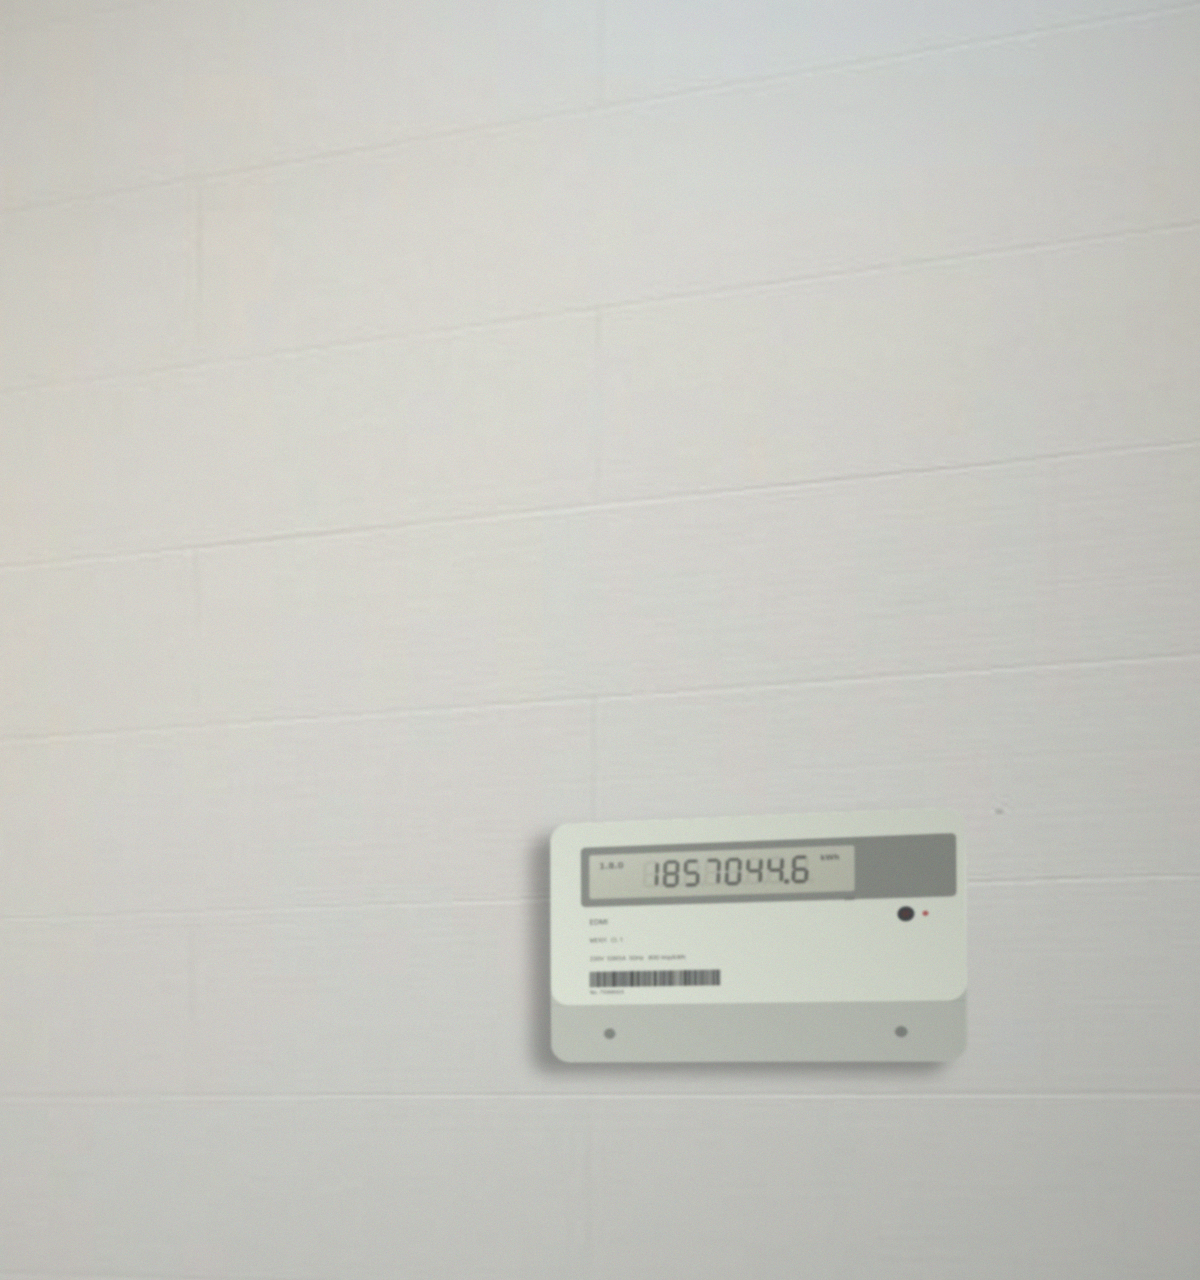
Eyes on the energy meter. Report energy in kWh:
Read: 1857044.6 kWh
